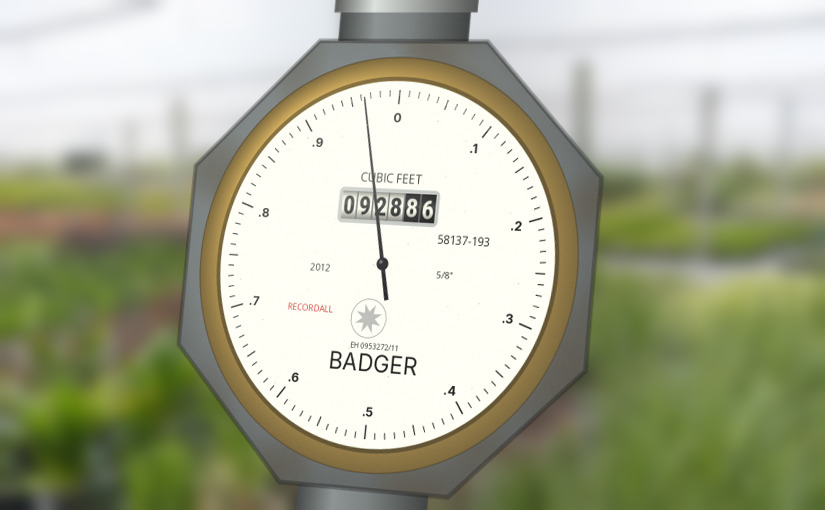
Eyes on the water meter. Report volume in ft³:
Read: 92885.96 ft³
